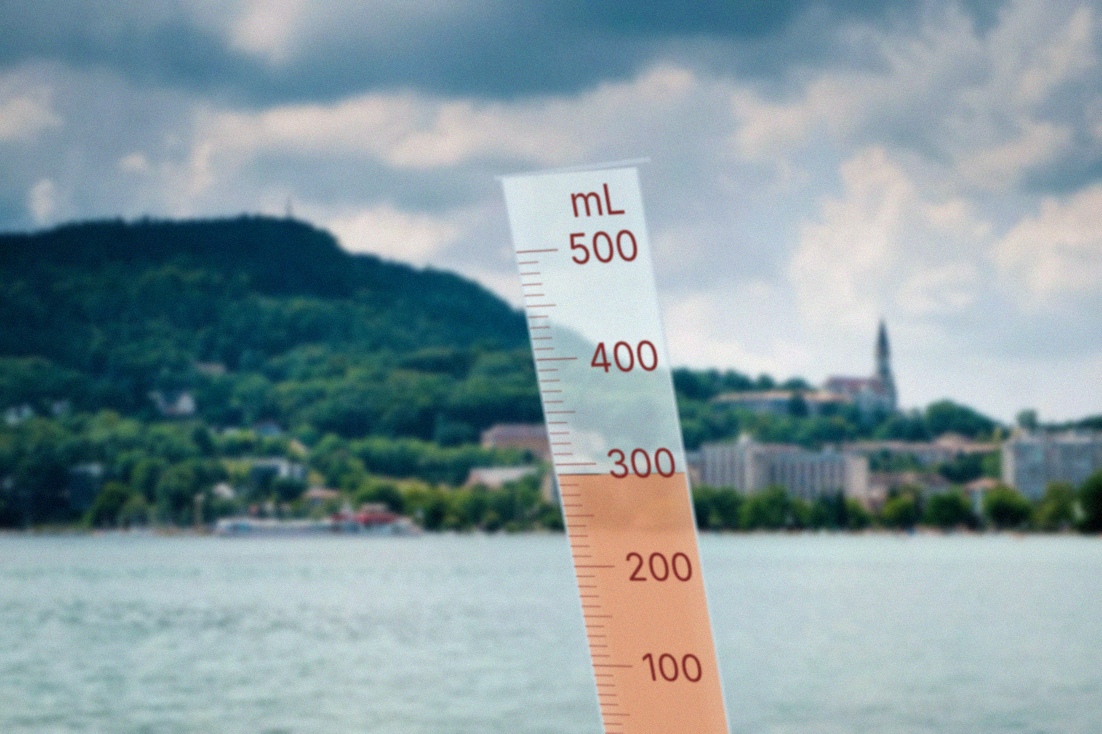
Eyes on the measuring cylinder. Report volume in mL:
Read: 290 mL
